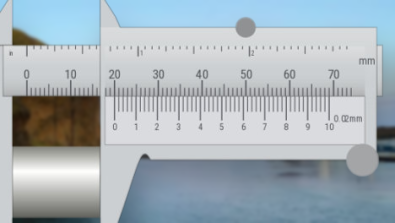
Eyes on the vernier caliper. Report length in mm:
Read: 20.0 mm
